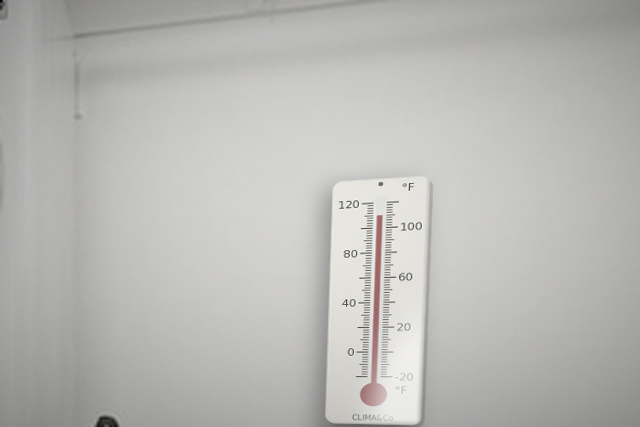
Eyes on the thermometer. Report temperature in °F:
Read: 110 °F
